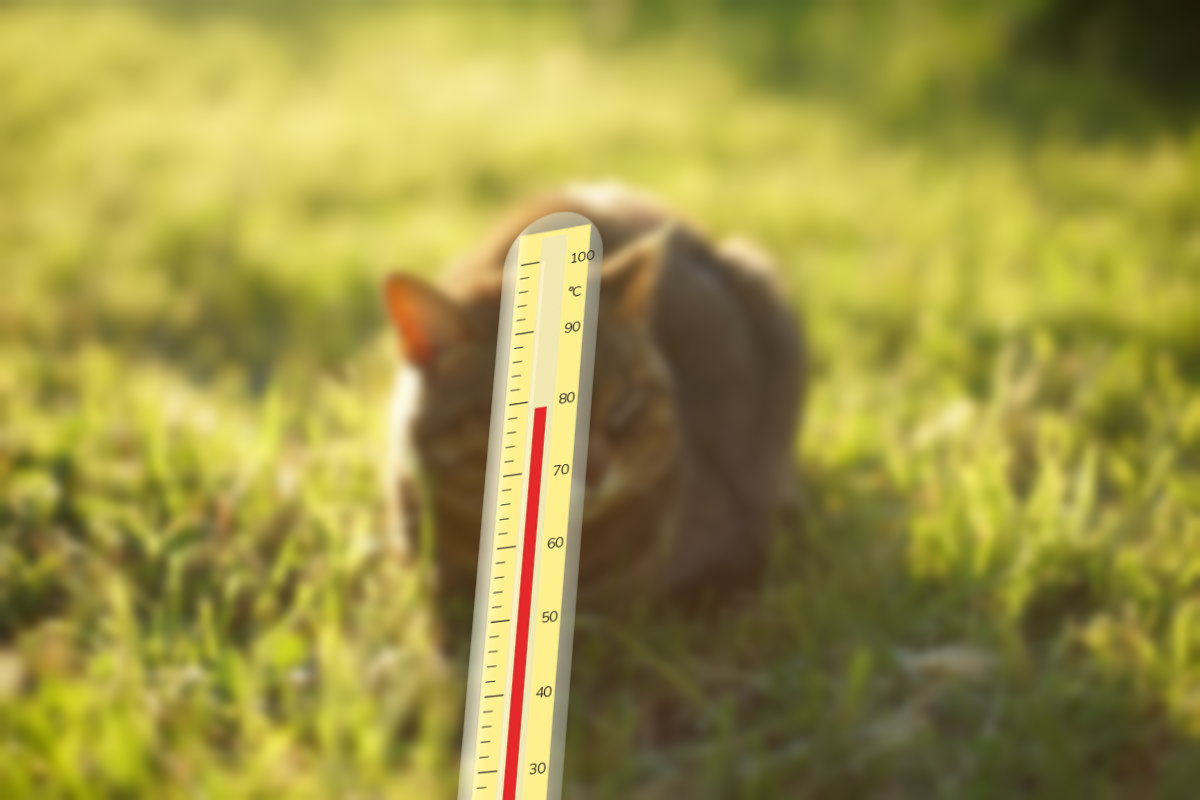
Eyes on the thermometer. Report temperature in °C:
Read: 79 °C
